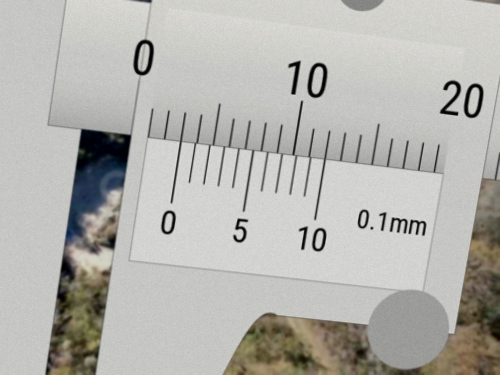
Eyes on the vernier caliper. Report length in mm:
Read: 3.0 mm
